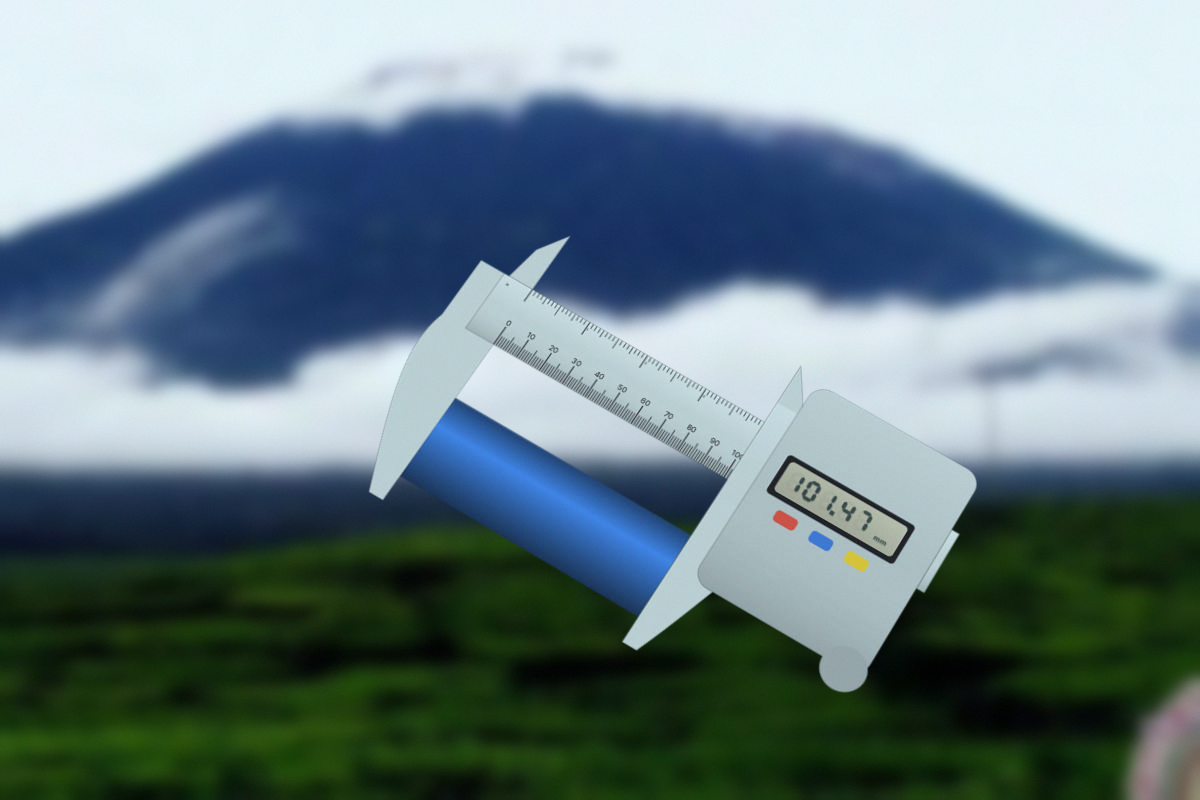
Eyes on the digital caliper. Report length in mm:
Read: 101.47 mm
